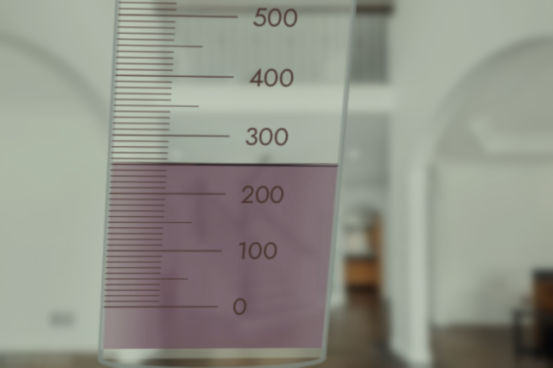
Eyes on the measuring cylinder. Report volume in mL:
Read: 250 mL
